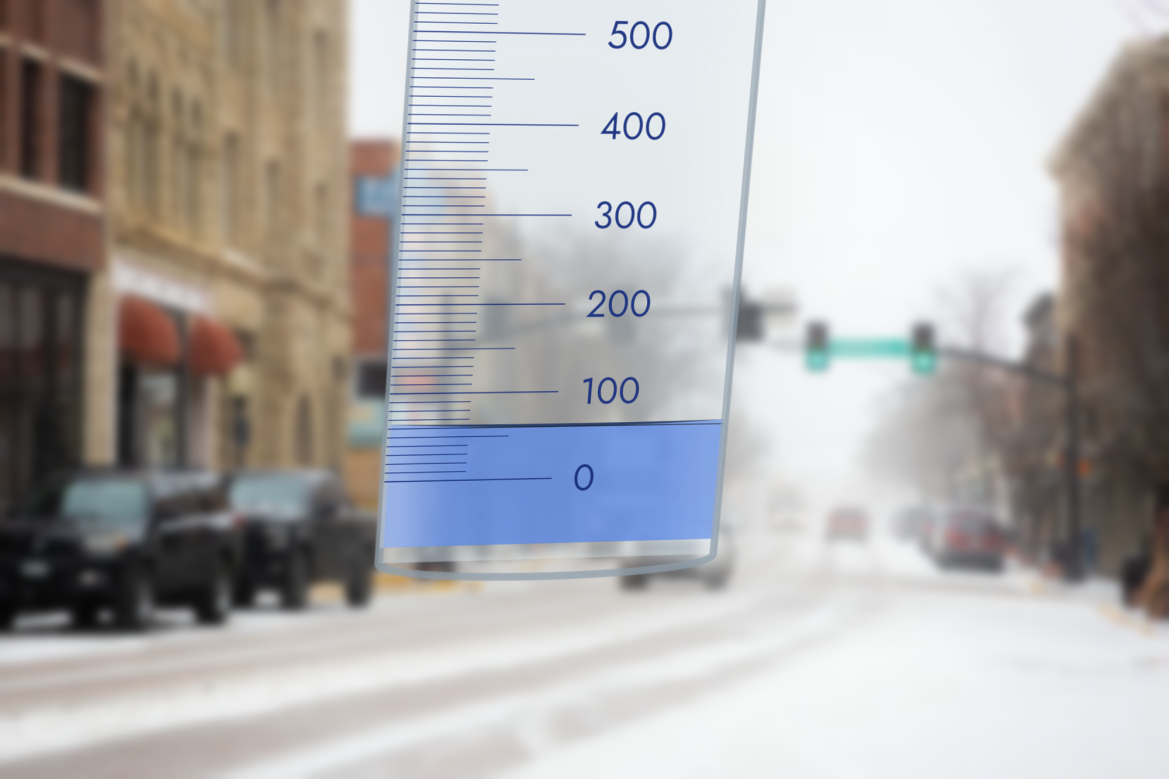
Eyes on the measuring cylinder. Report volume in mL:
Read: 60 mL
